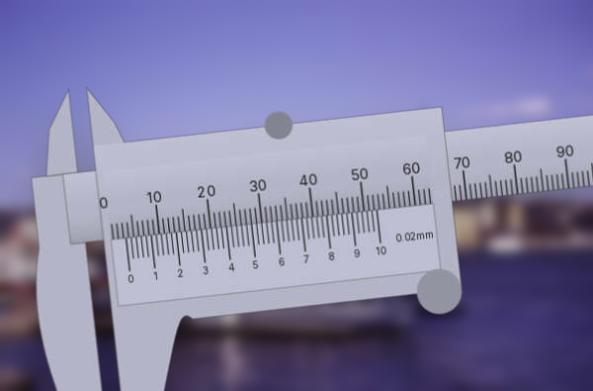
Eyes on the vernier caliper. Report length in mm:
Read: 3.5 mm
